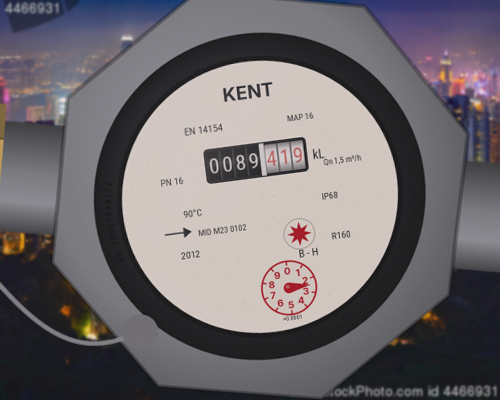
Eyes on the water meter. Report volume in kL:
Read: 89.4192 kL
